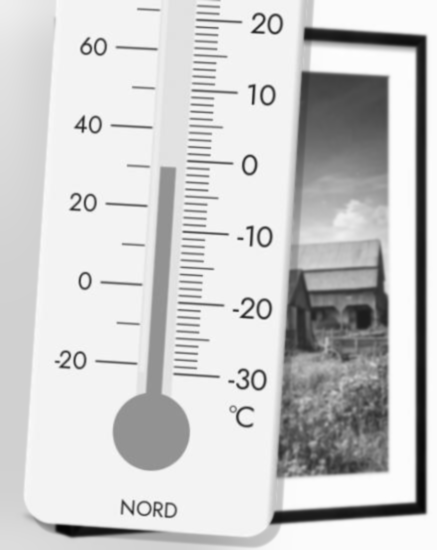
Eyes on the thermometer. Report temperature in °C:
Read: -1 °C
